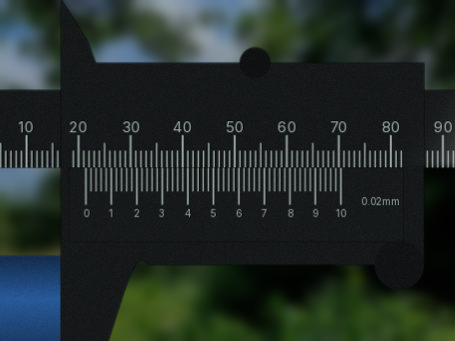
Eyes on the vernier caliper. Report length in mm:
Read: 21.4 mm
